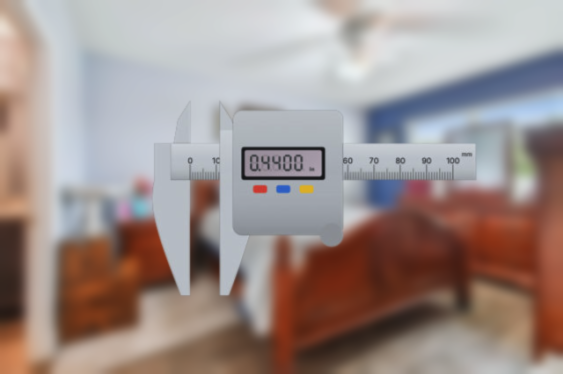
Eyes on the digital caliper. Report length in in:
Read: 0.4400 in
